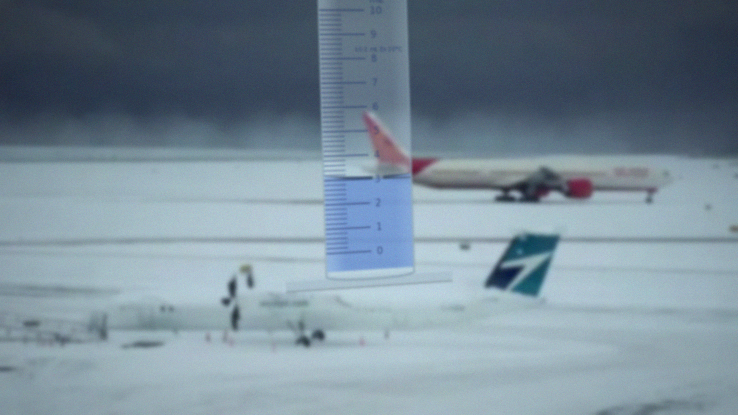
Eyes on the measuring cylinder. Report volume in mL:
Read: 3 mL
